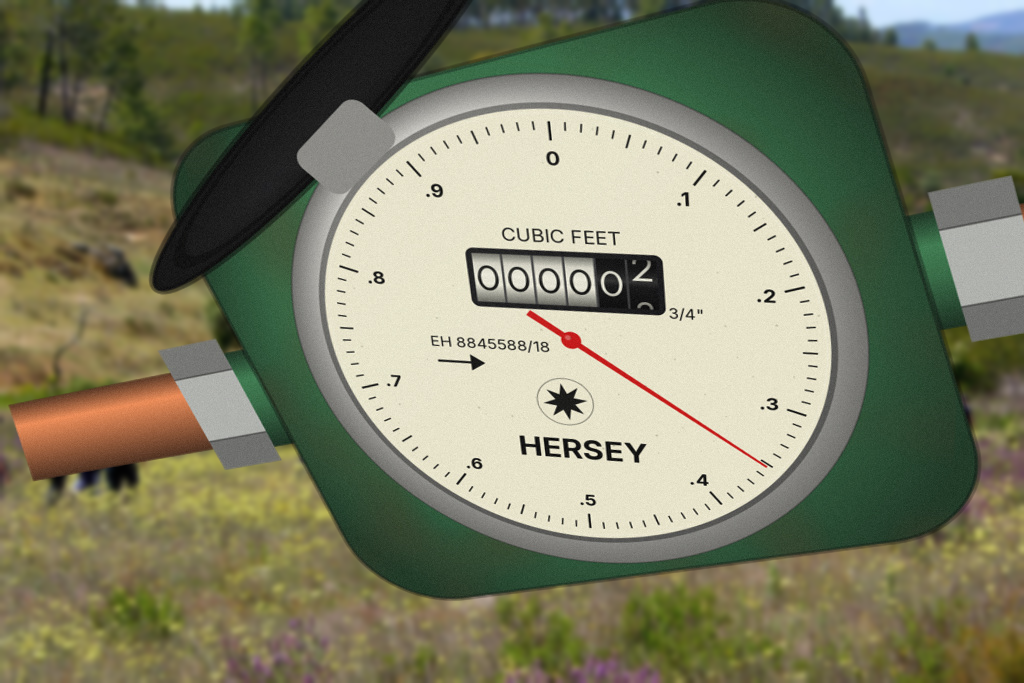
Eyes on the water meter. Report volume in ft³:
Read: 2.35 ft³
